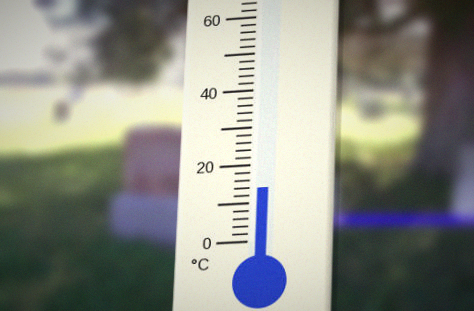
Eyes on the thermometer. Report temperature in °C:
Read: 14 °C
